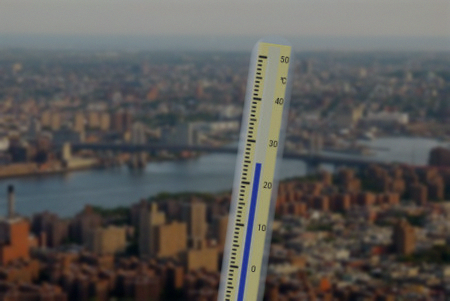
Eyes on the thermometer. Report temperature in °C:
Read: 25 °C
